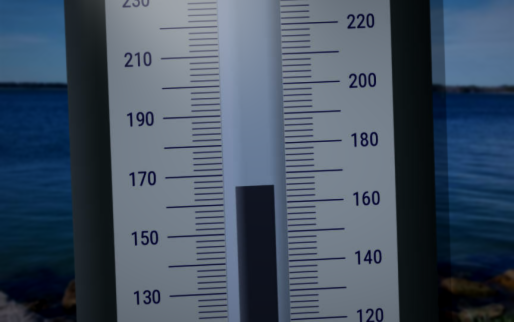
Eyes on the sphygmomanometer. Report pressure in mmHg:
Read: 166 mmHg
